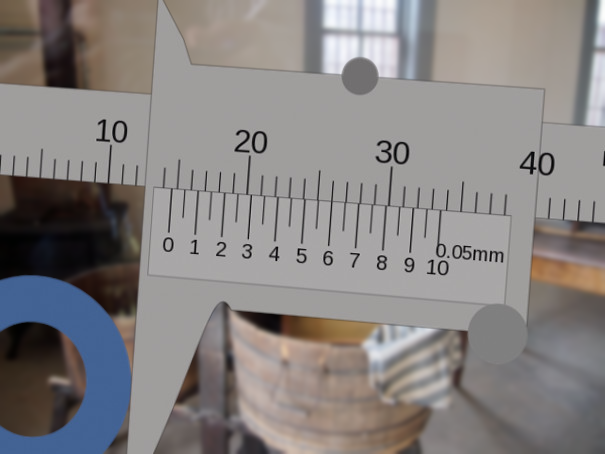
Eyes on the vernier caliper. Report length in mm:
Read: 14.6 mm
